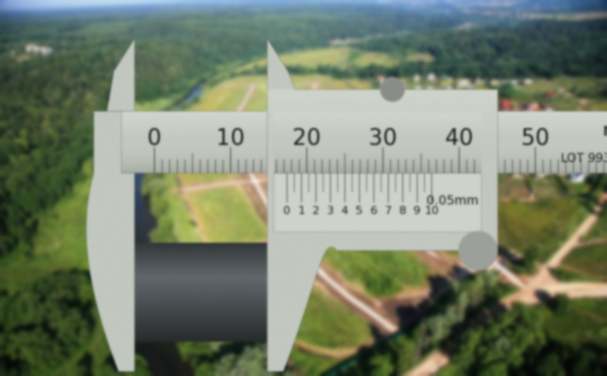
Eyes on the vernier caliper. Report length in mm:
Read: 17.4 mm
